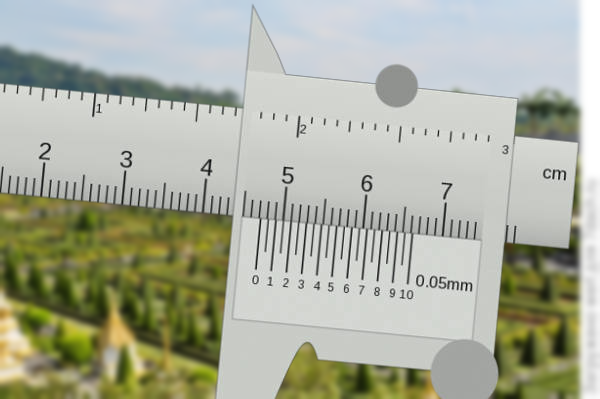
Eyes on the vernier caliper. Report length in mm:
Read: 47.2 mm
